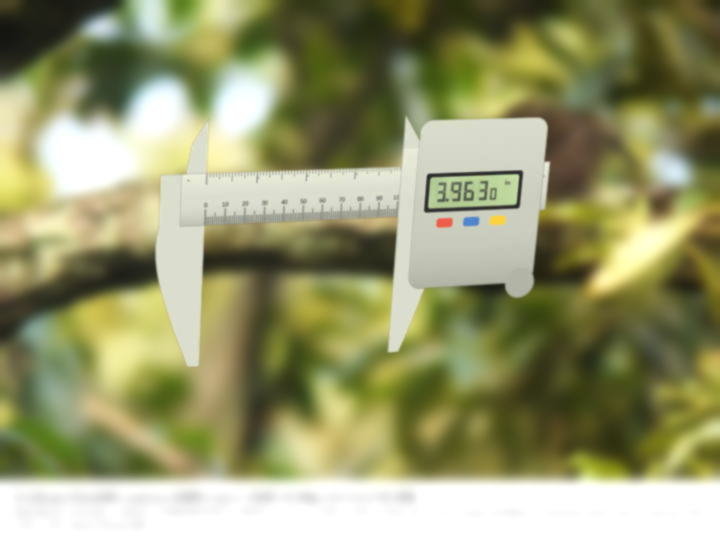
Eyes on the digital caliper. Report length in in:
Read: 3.9630 in
